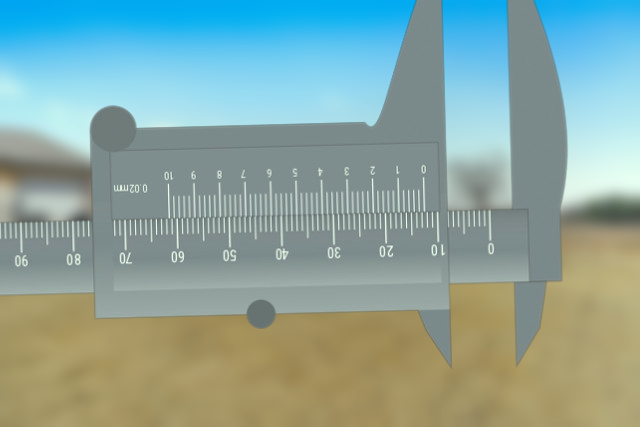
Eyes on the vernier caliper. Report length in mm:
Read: 12.5 mm
